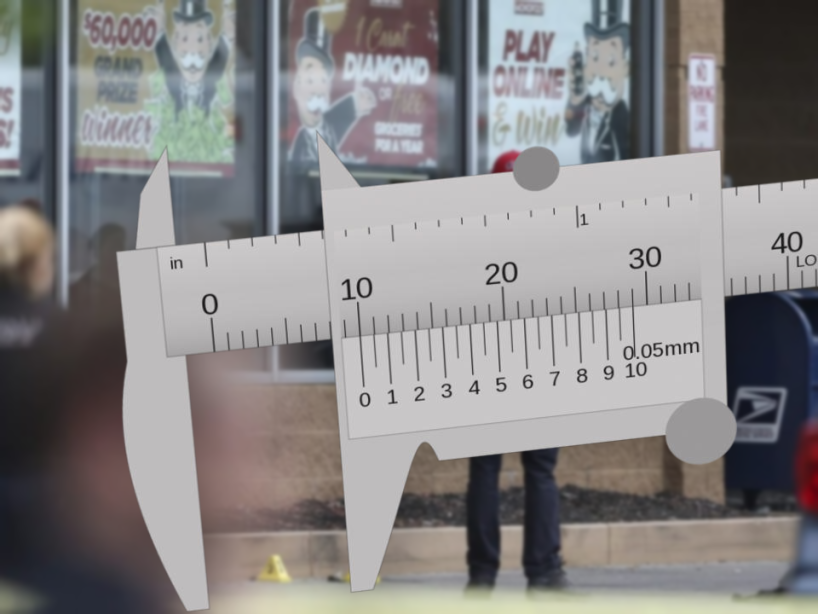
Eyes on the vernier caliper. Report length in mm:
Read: 10.0 mm
